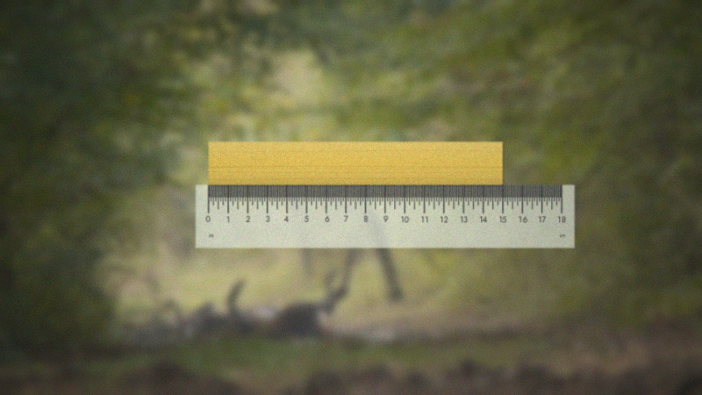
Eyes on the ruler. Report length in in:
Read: 15 in
